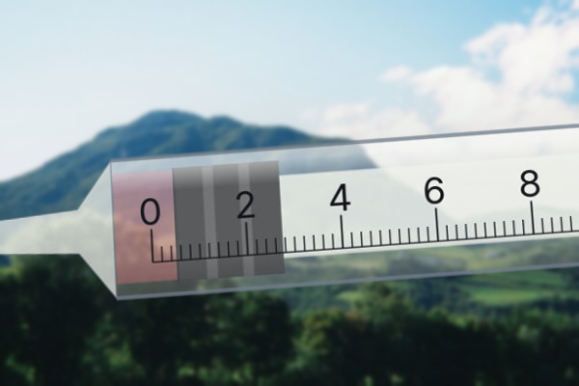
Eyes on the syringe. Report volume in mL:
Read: 0.5 mL
